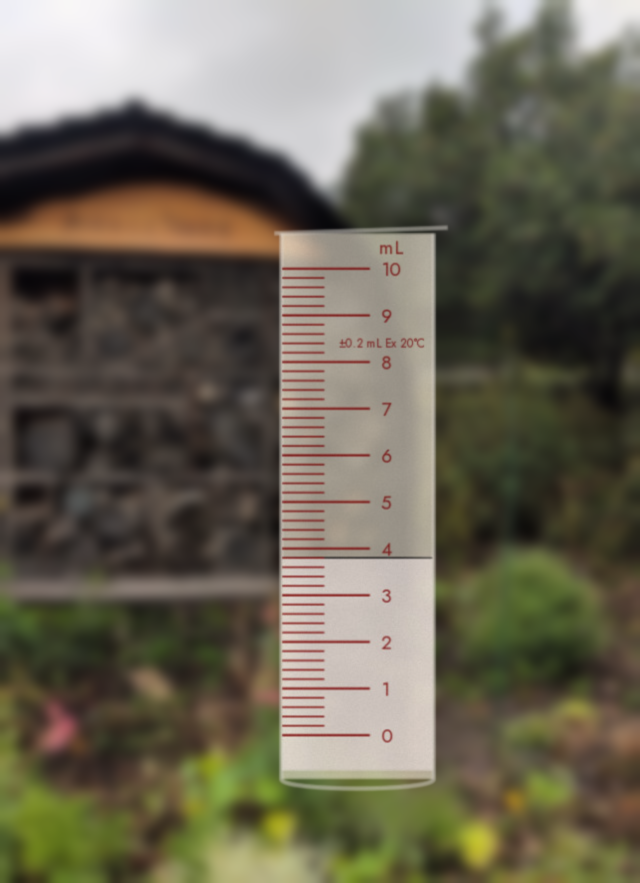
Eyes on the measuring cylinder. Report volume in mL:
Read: 3.8 mL
